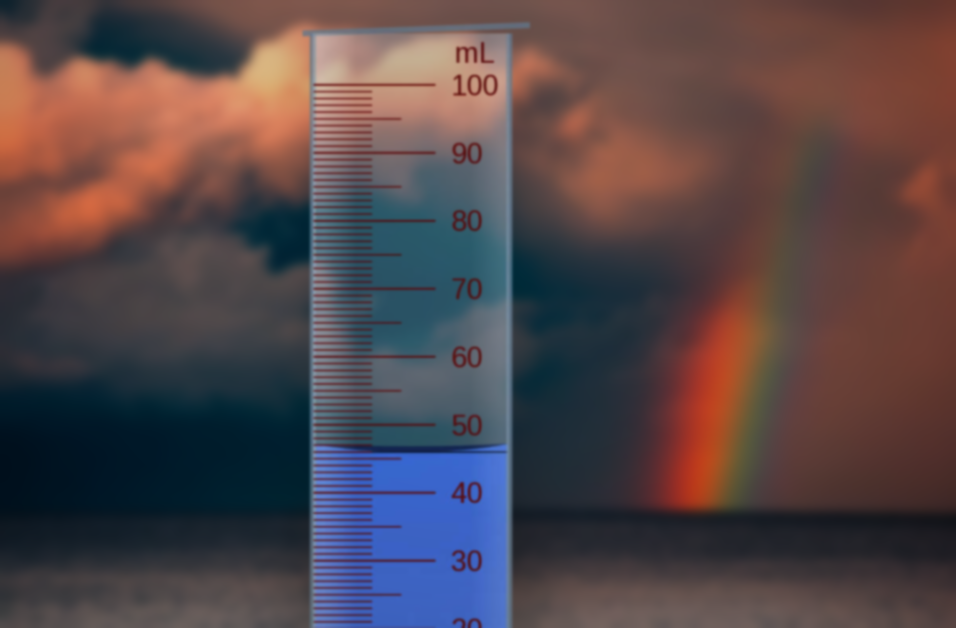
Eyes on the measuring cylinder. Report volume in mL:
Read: 46 mL
